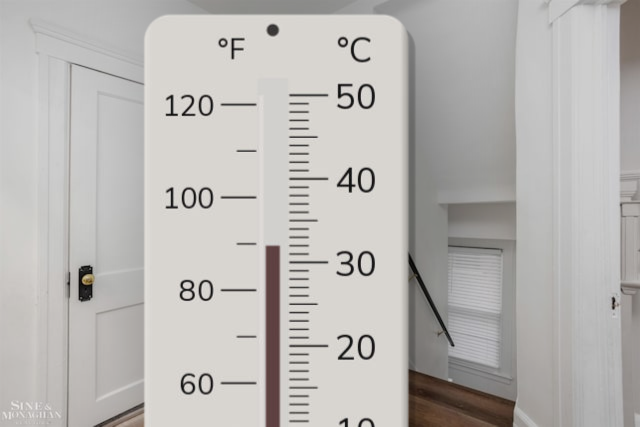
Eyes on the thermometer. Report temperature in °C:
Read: 32 °C
